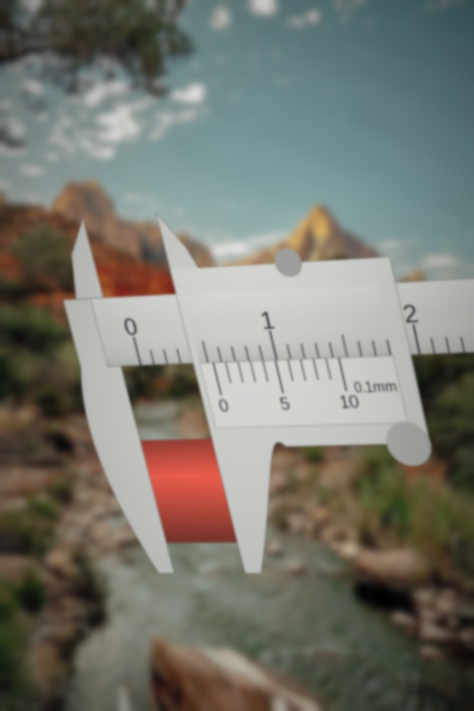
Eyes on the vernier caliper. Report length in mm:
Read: 5.4 mm
